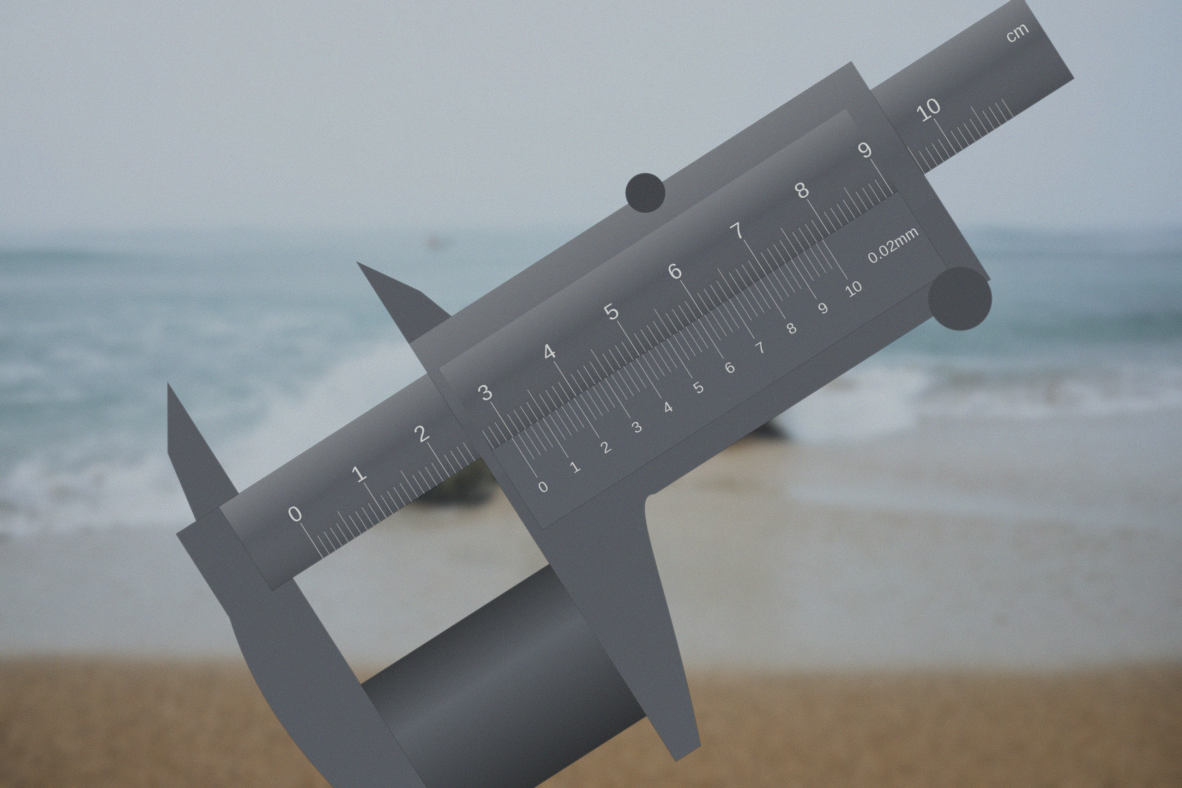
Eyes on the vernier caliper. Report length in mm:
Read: 29.8 mm
